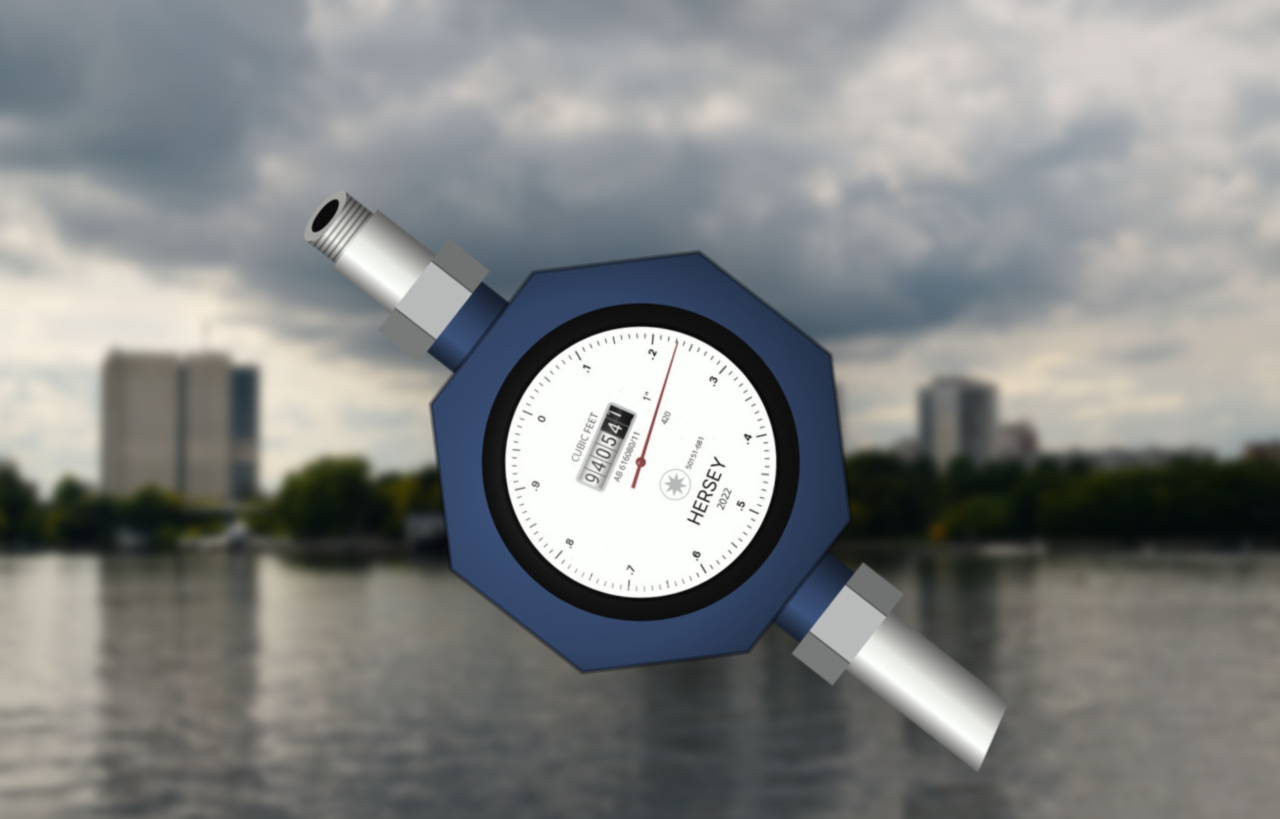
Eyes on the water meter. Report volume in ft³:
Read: 940541.23 ft³
